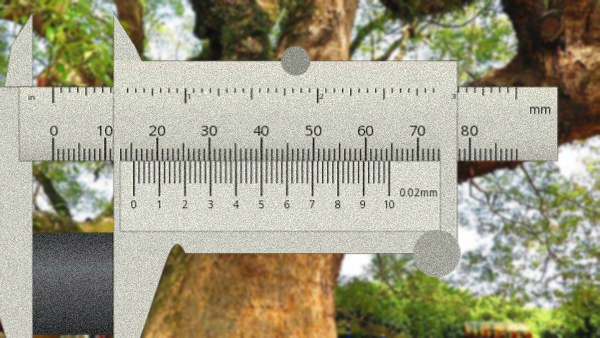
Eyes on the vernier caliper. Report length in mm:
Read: 15.5 mm
